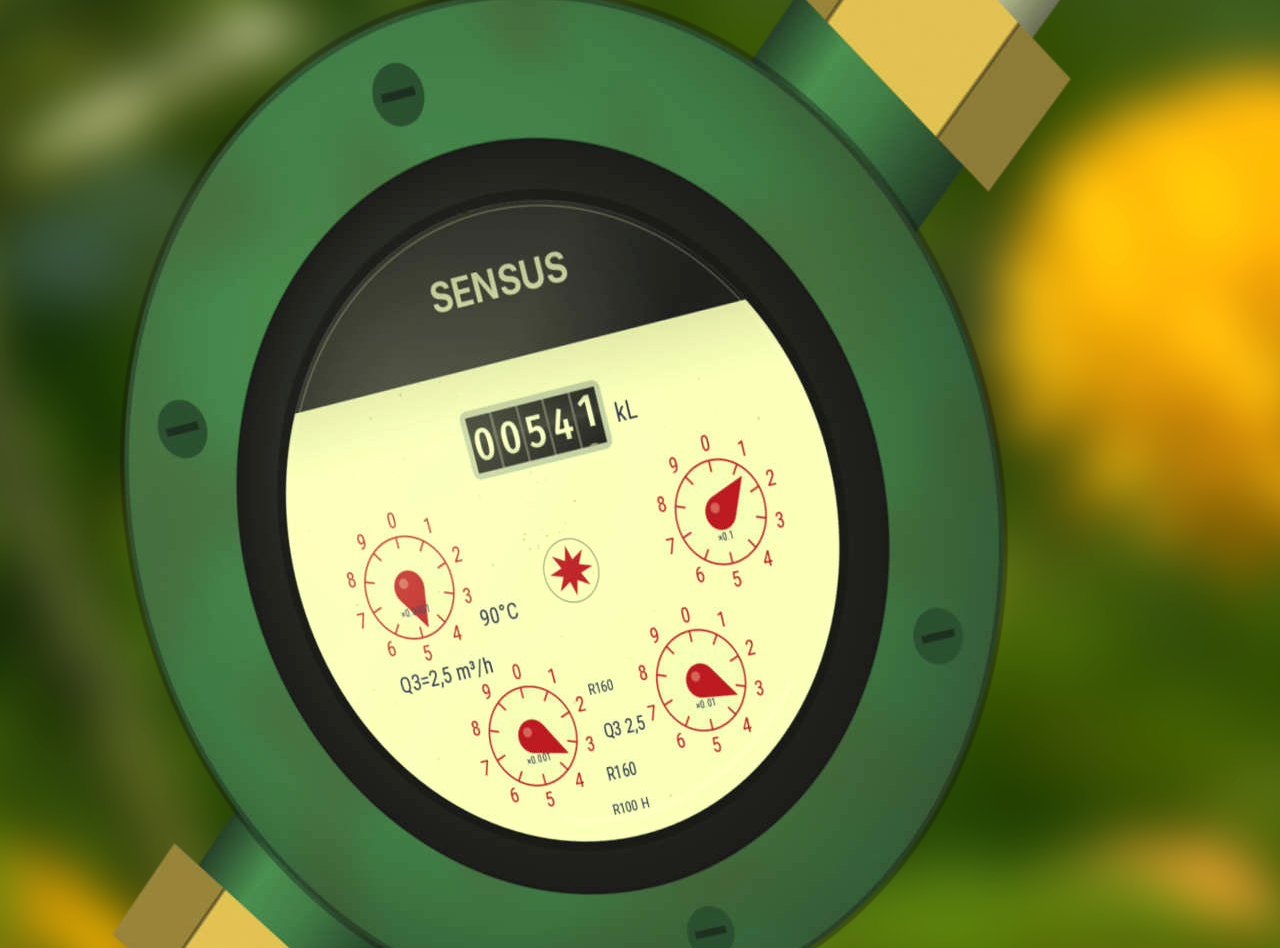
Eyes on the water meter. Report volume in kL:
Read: 541.1334 kL
